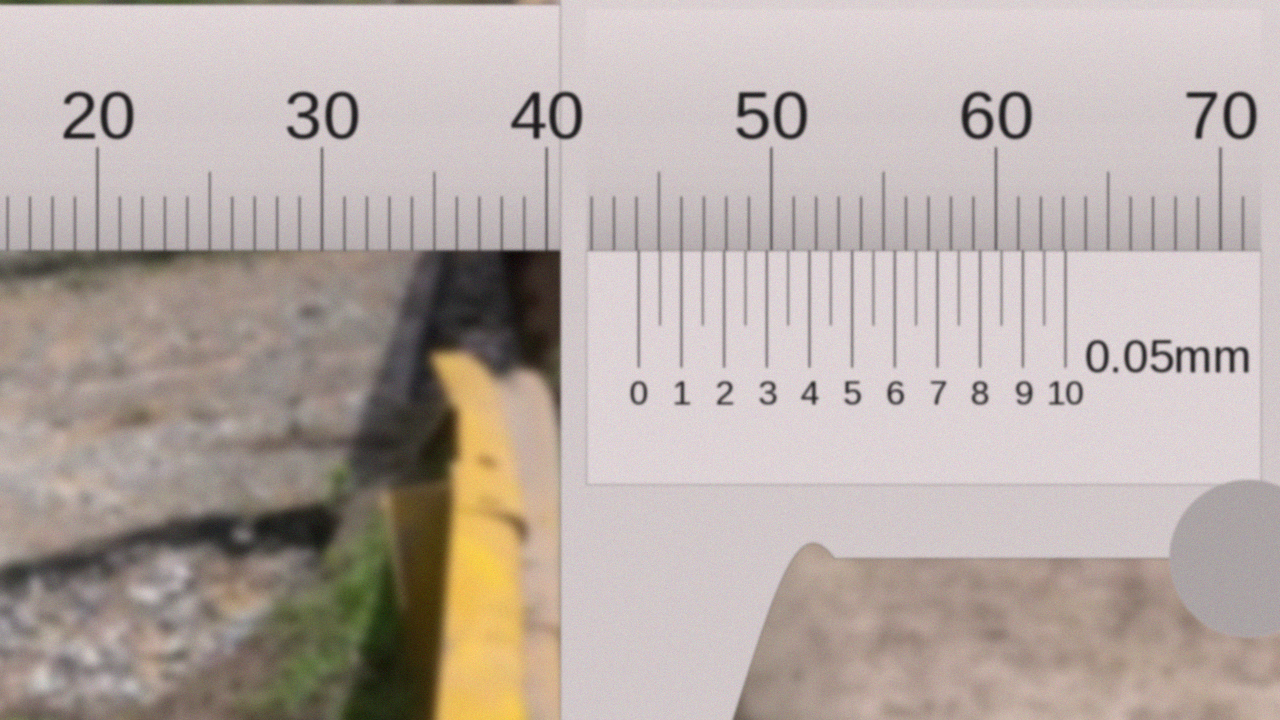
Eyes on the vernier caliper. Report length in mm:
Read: 44.1 mm
